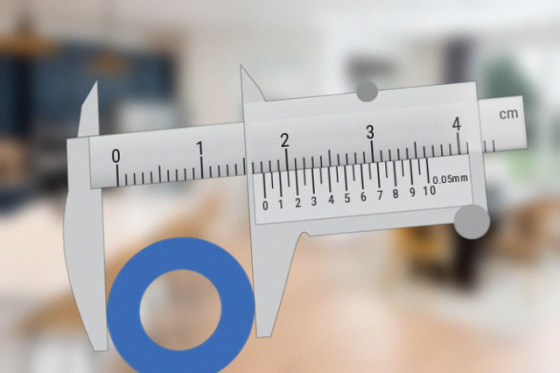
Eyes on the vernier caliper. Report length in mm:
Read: 17.2 mm
